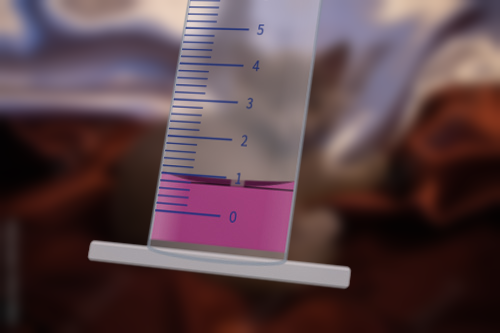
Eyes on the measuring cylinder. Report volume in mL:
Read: 0.8 mL
